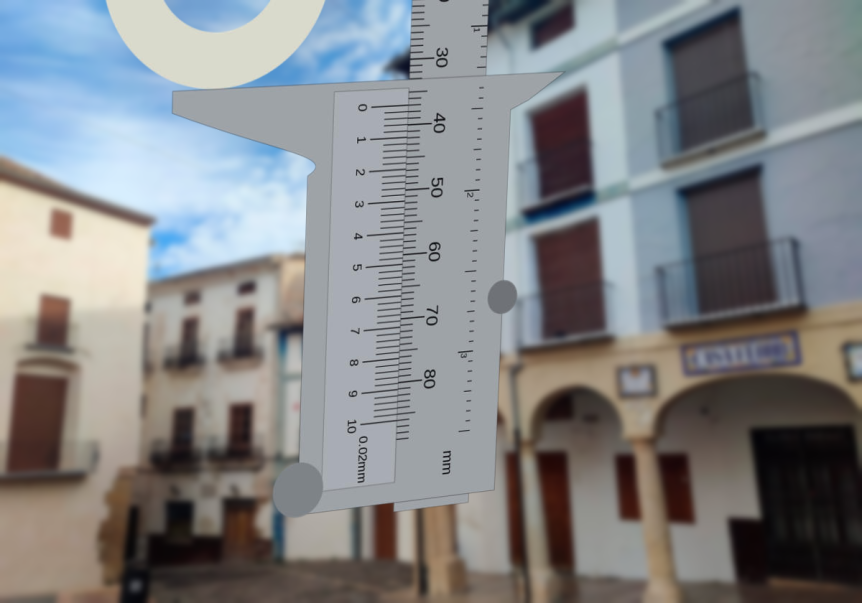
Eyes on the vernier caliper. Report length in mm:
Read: 37.0 mm
